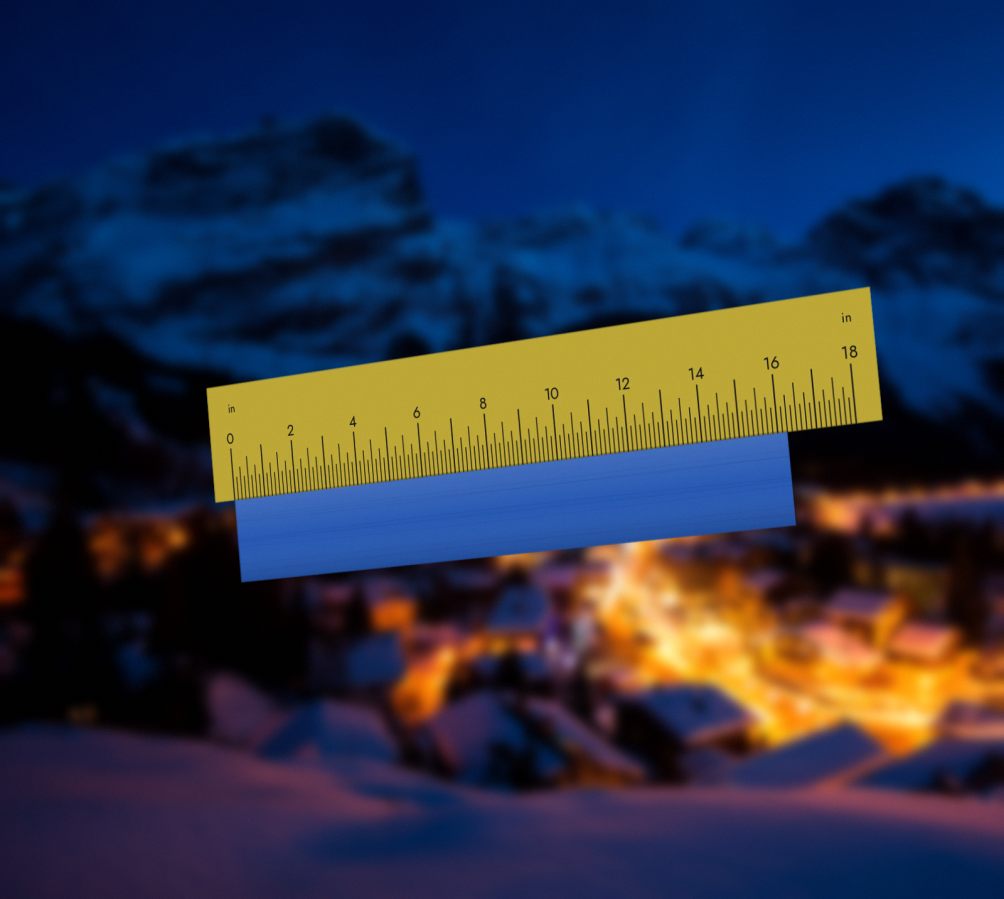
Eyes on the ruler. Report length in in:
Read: 16.25 in
